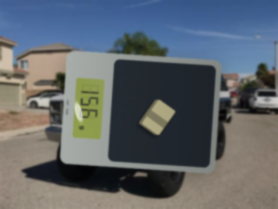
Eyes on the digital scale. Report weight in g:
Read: 156 g
